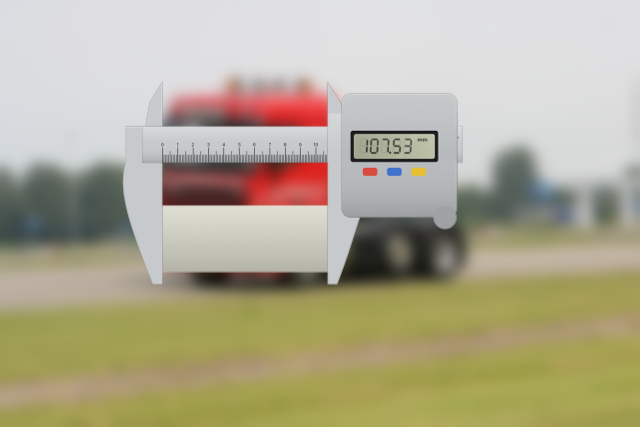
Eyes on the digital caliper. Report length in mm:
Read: 107.53 mm
